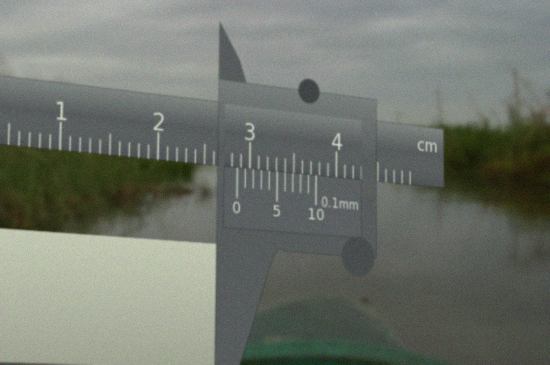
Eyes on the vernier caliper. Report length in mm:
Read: 28.6 mm
